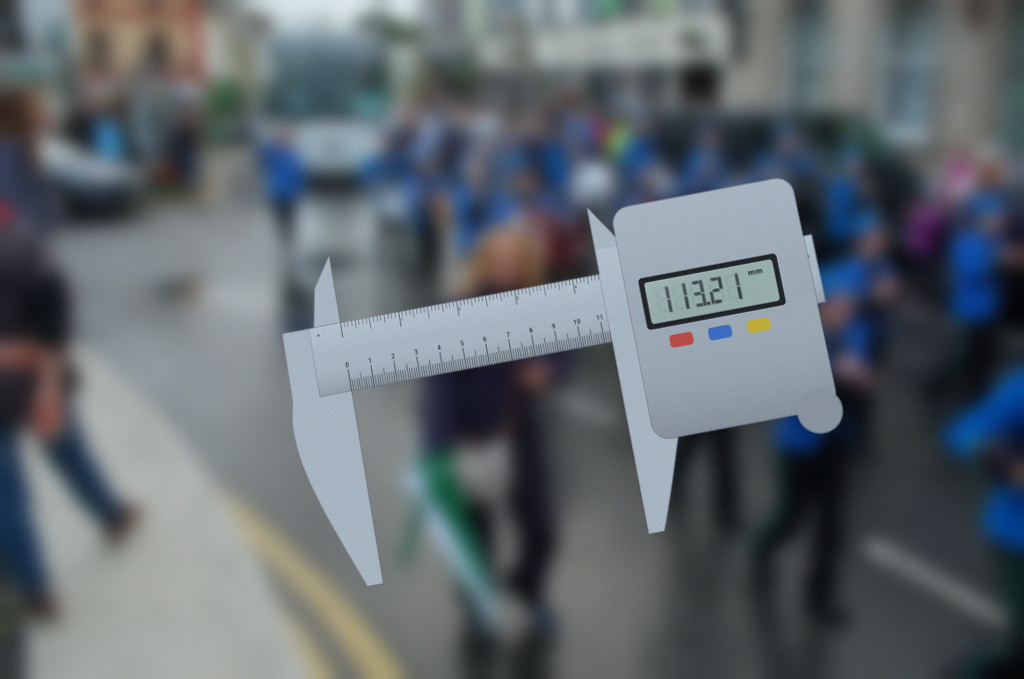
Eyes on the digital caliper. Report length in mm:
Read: 113.21 mm
